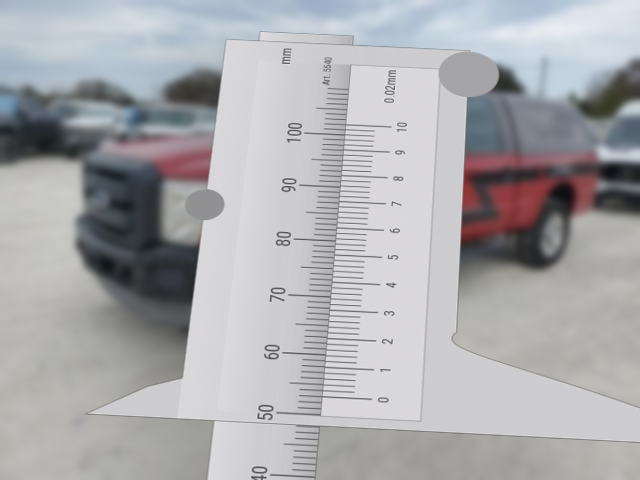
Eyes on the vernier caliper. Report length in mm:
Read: 53.0 mm
